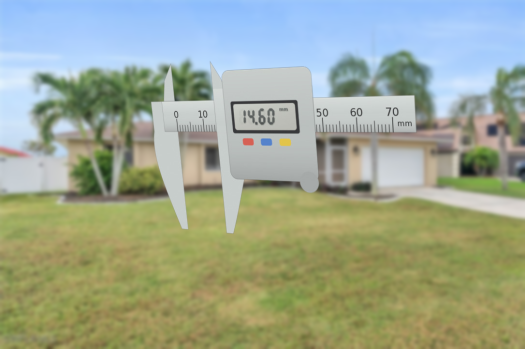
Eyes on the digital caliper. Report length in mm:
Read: 14.60 mm
